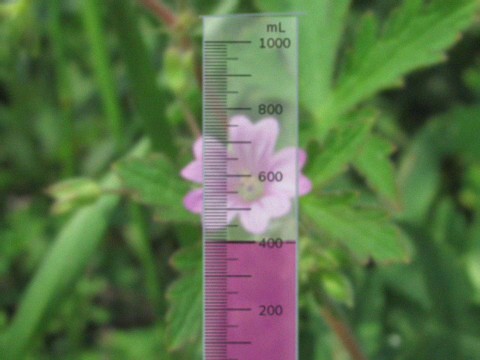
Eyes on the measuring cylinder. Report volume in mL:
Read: 400 mL
